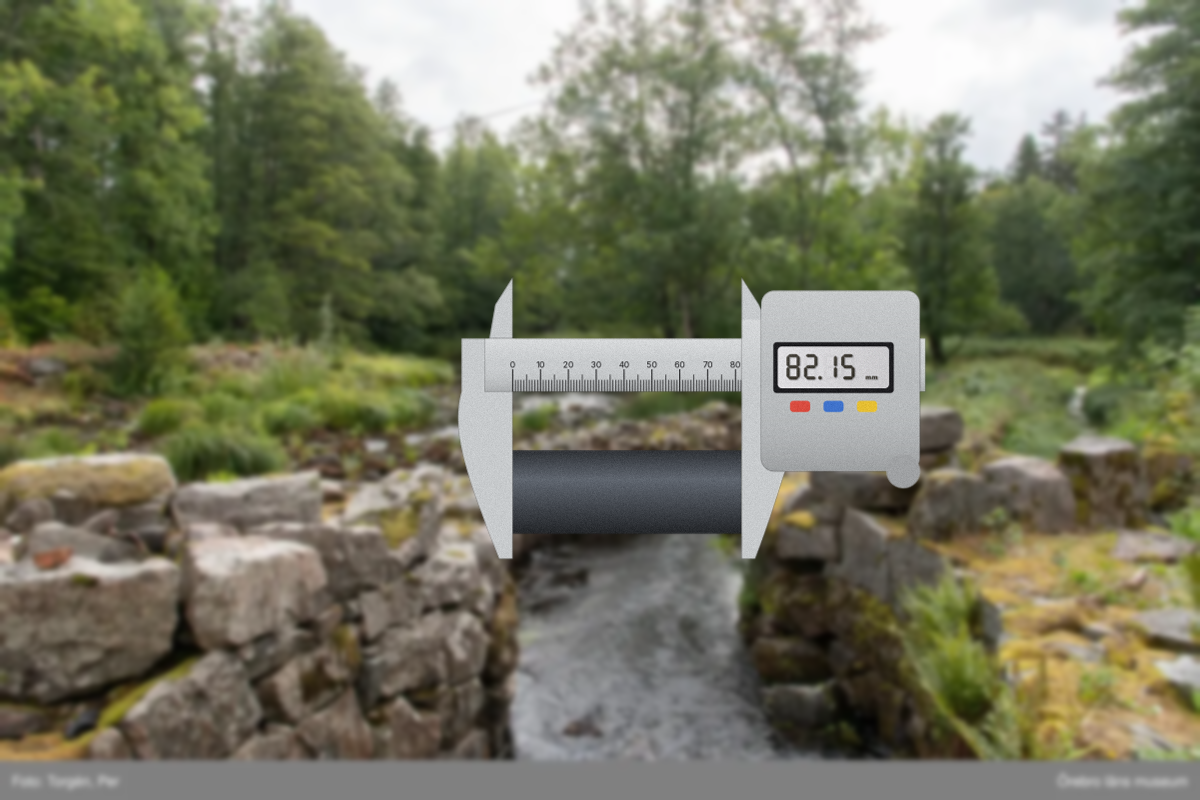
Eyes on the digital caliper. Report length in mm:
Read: 82.15 mm
